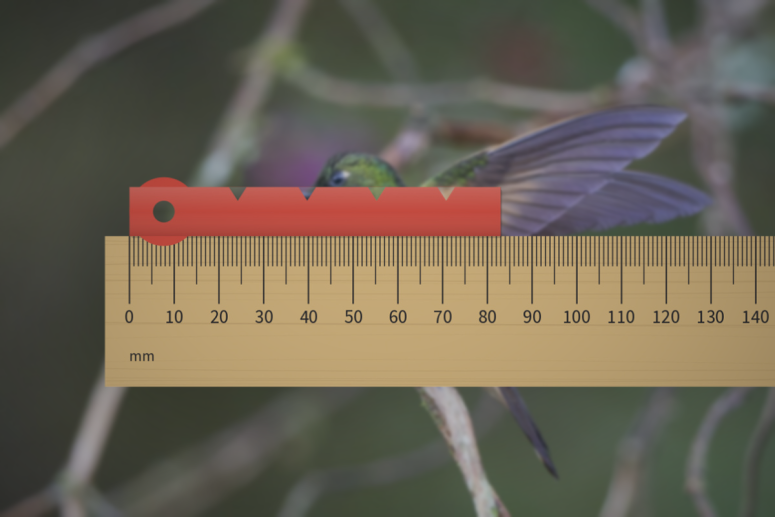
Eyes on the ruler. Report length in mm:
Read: 83 mm
